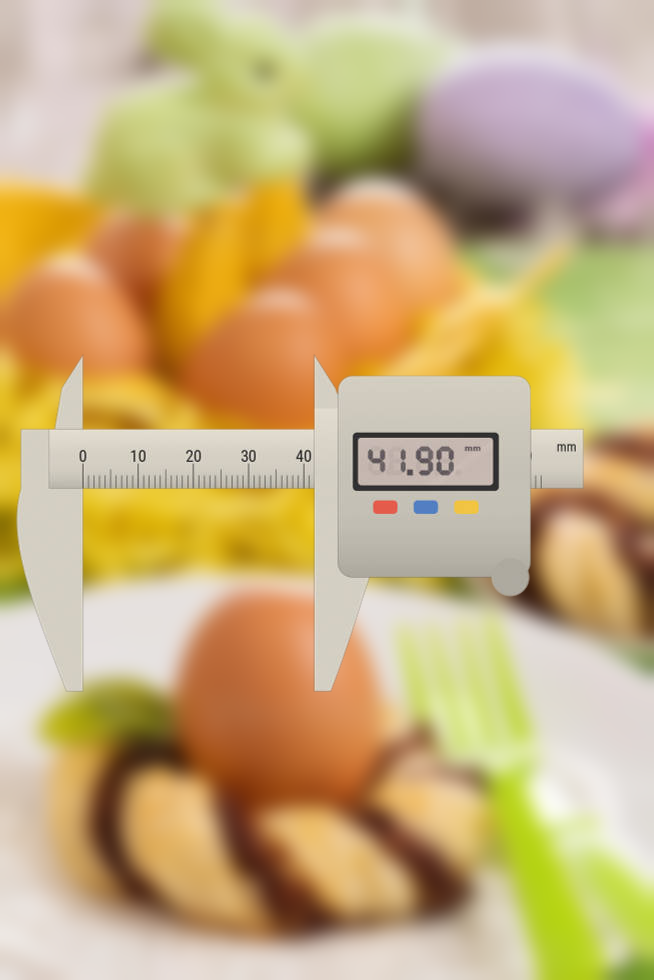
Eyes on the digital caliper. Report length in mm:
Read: 41.90 mm
